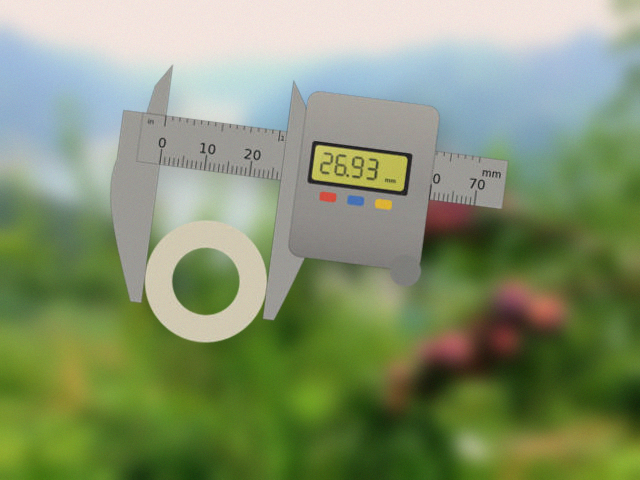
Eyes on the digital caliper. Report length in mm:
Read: 26.93 mm
